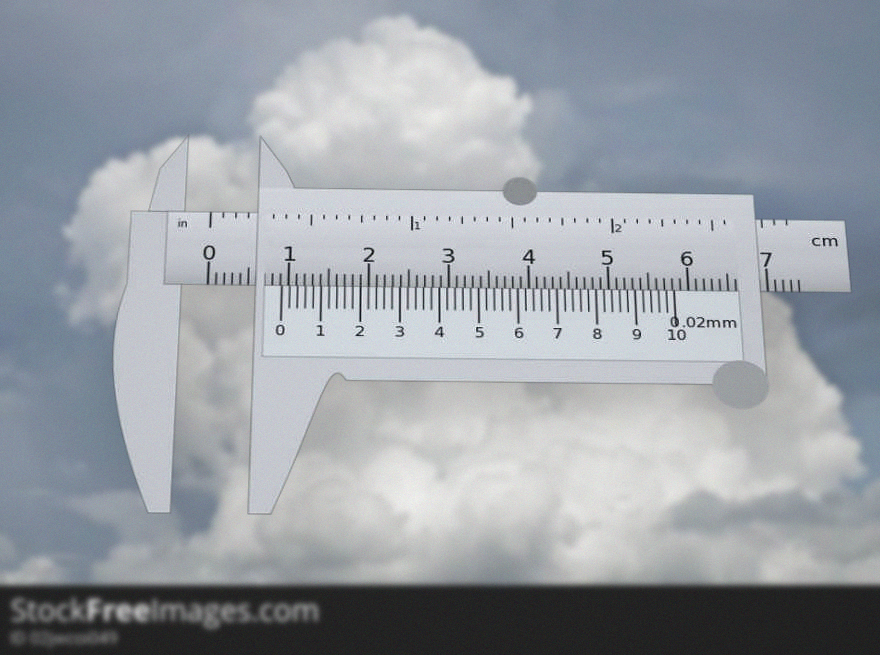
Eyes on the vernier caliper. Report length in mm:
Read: 9.2 mm
